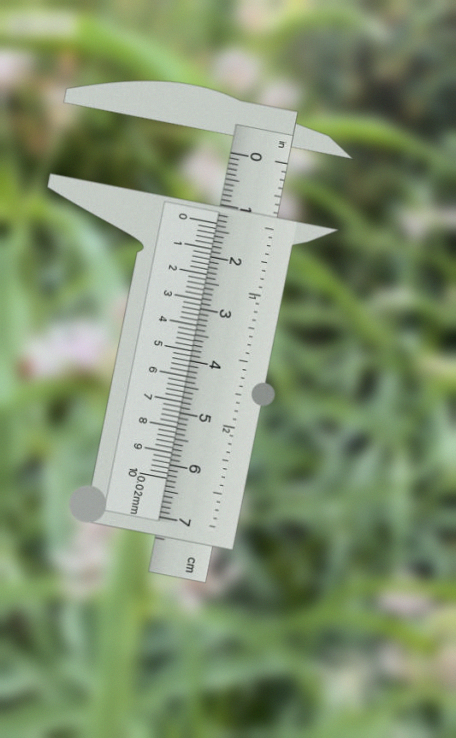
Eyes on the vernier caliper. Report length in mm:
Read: 13.6 mm
